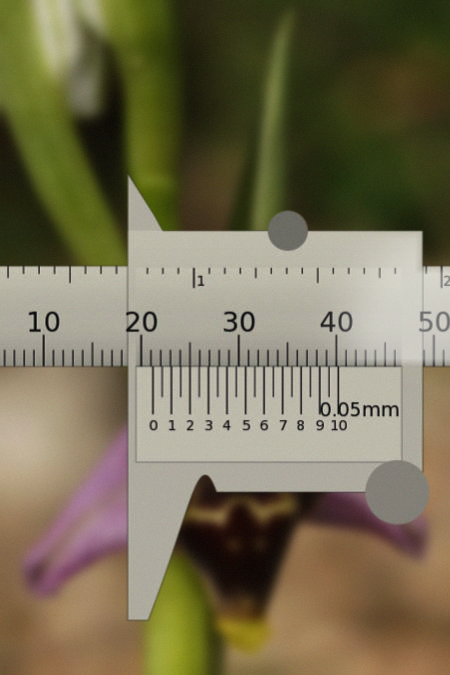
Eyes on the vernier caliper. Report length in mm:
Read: 21.2 mm
